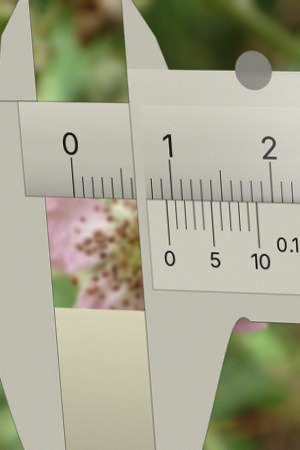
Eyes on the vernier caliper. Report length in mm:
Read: 9.4 mm
